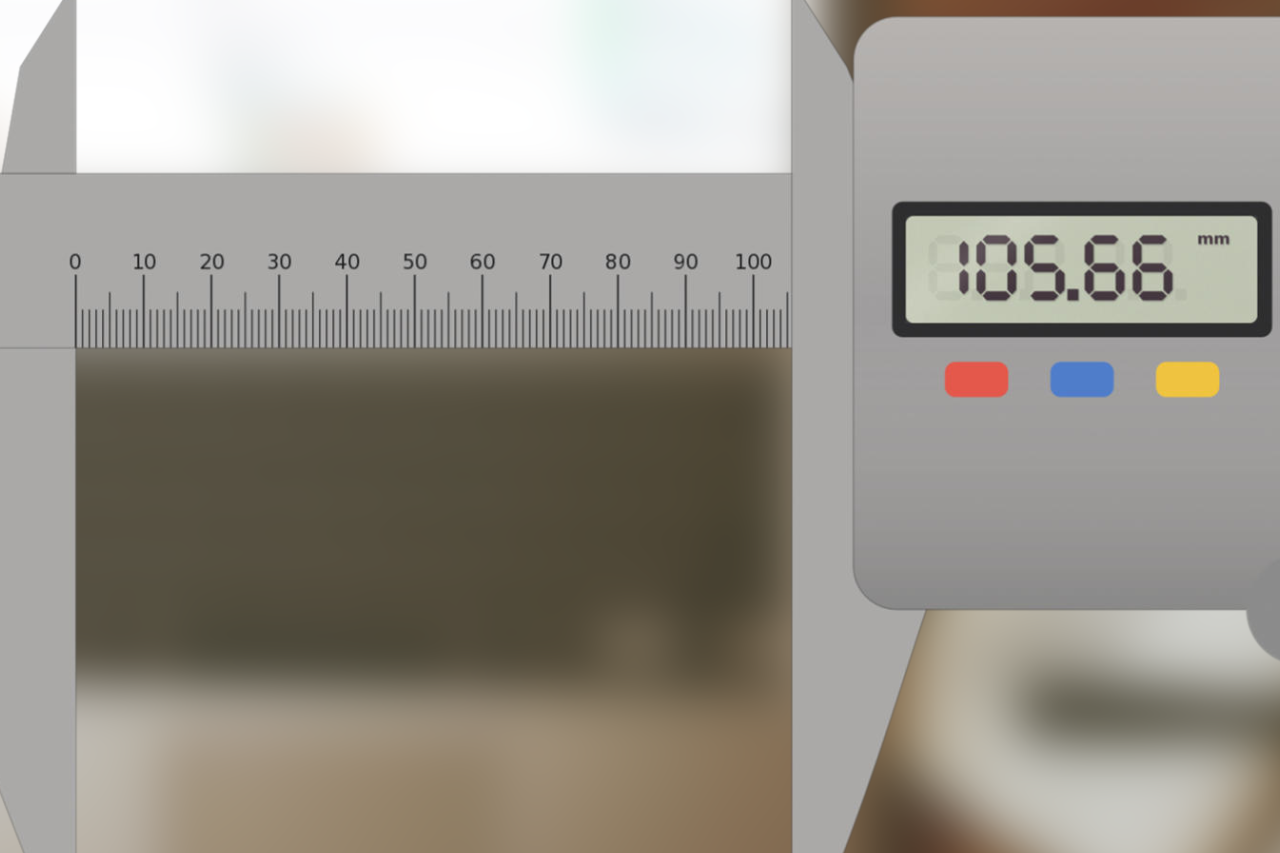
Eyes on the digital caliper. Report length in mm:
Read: 105.66 mm
